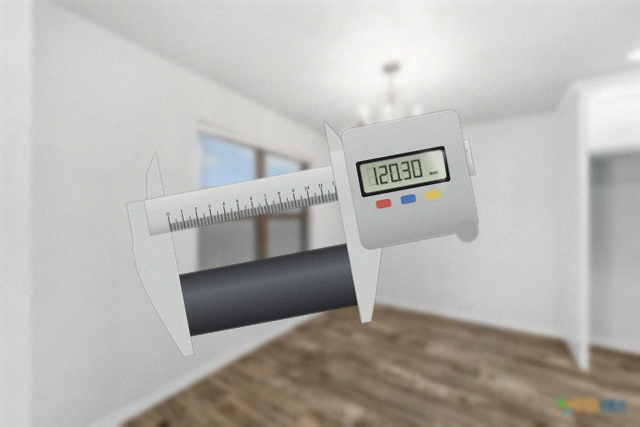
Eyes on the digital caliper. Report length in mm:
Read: 120.30 mm
